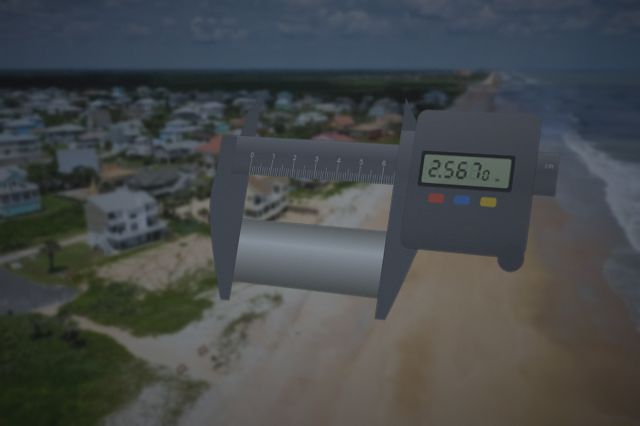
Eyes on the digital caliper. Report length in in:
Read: 2.5670 in
